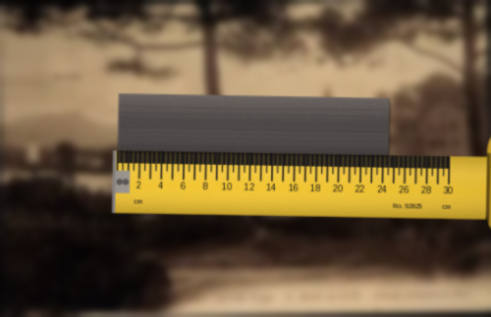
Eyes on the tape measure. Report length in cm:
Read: 24.5 cm
